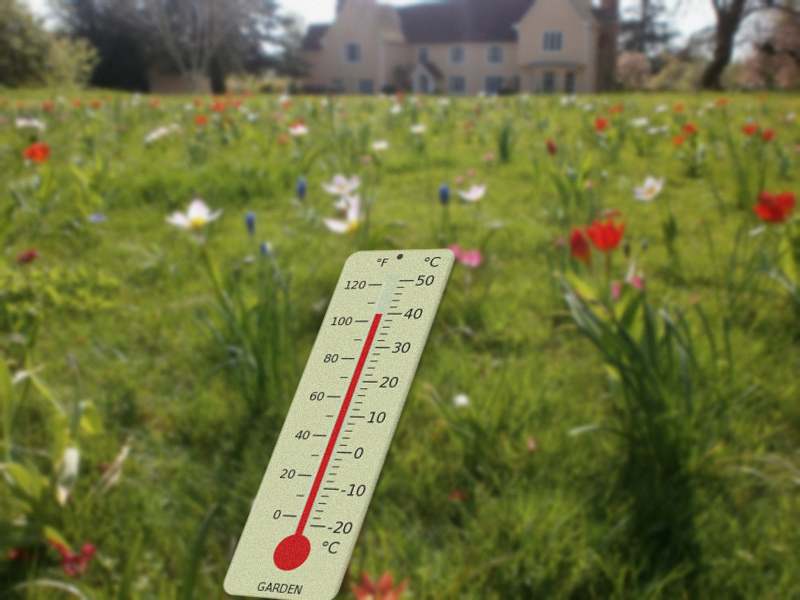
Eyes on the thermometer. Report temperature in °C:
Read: 40 °C
